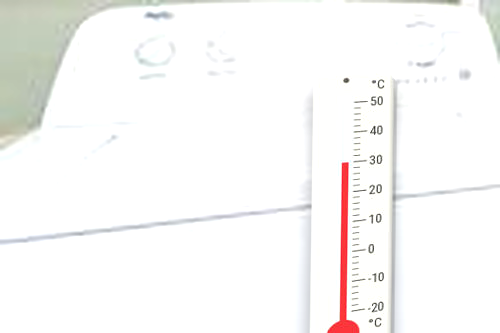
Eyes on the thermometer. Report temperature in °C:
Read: 30 °C
